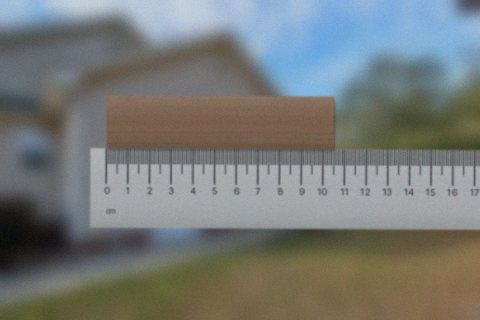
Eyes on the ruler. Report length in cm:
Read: 10.5 cm
